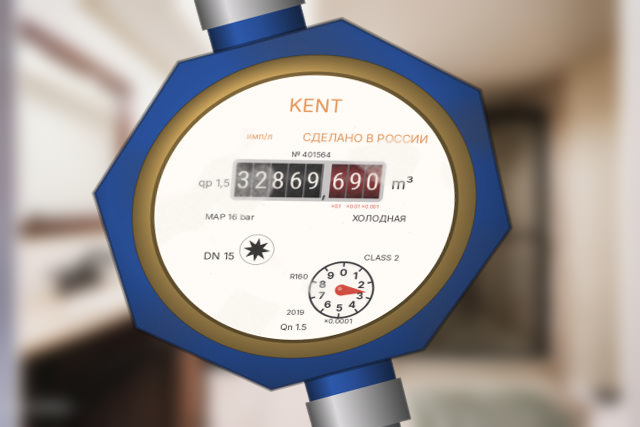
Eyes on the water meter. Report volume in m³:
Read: 32869.6902 m³
